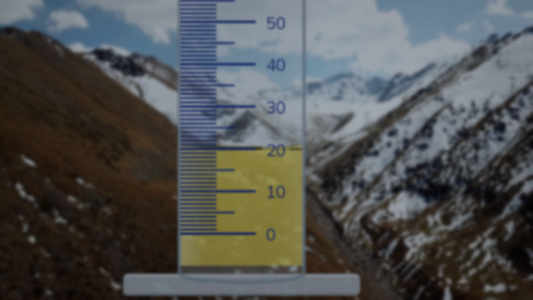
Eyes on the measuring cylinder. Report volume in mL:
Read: 20 mL
